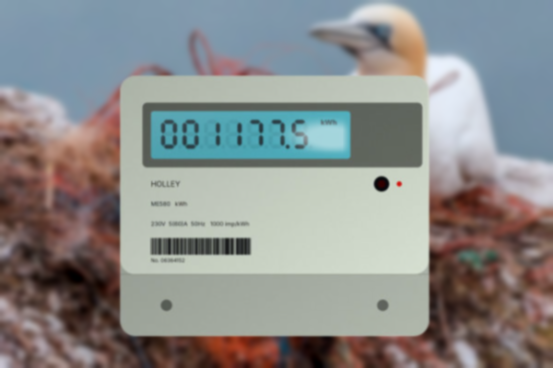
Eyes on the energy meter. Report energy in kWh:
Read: 1177.5 kWh
